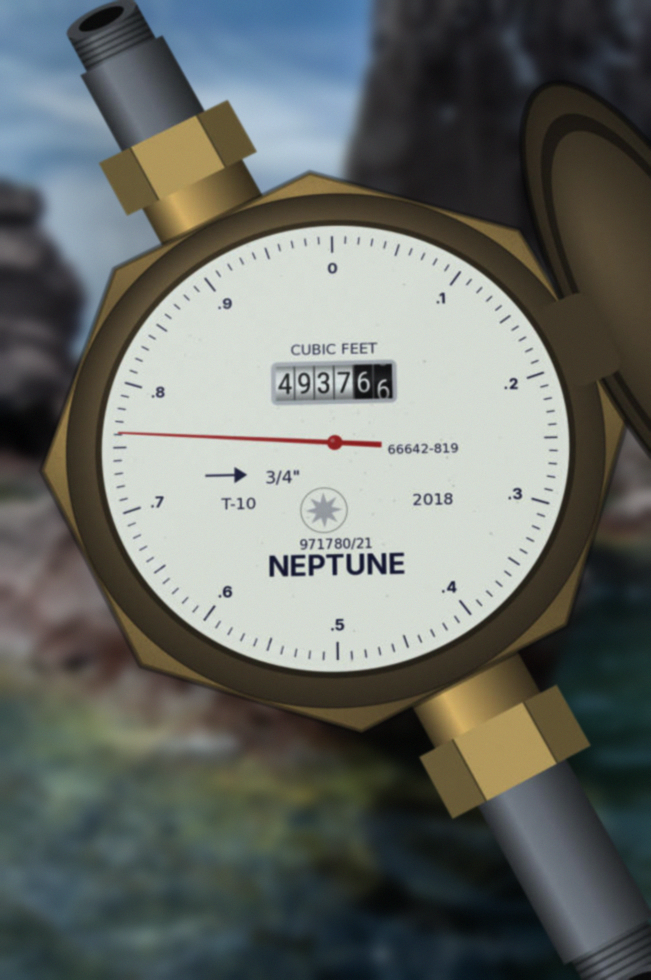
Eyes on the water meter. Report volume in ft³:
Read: 493765.76 ft³
